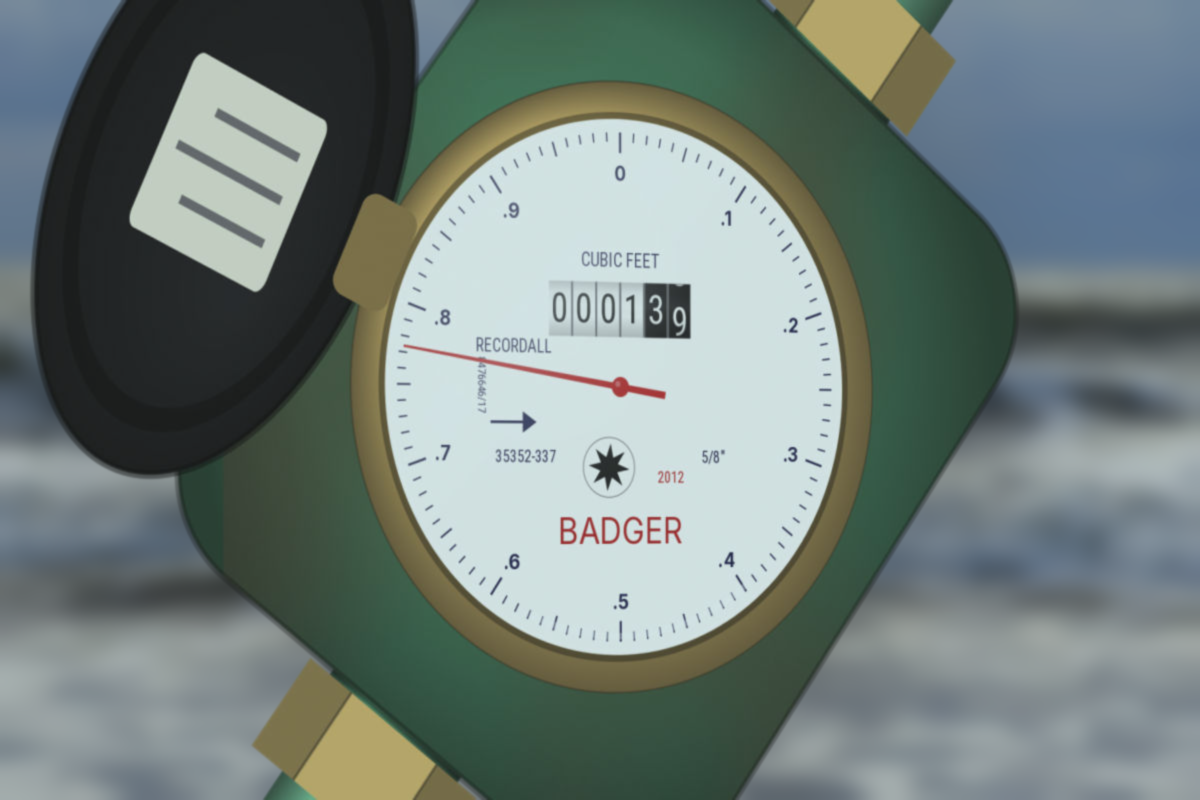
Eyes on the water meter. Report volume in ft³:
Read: 138.77 ft³
